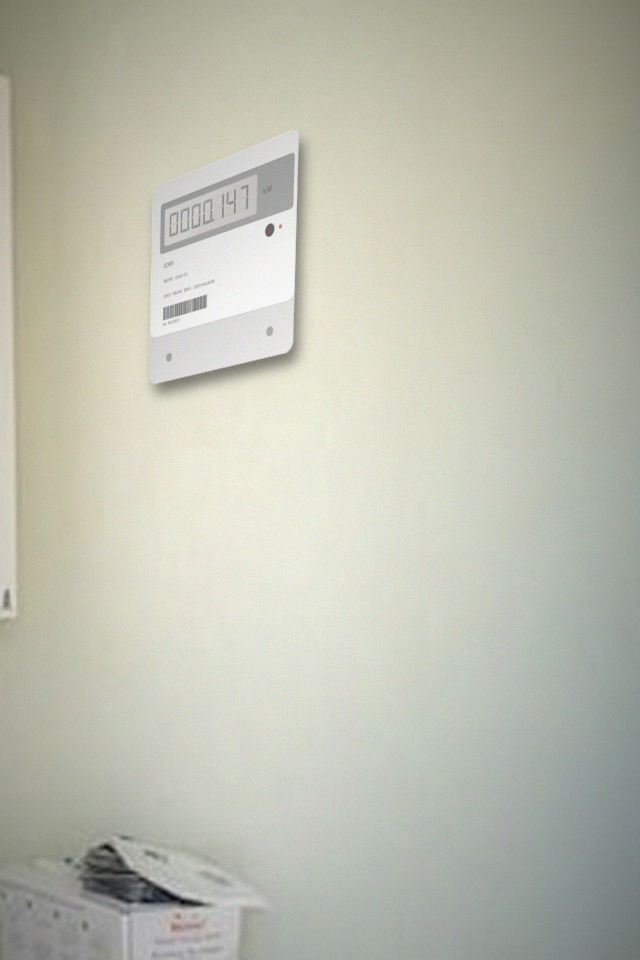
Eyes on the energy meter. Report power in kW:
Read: 0.147 kW
